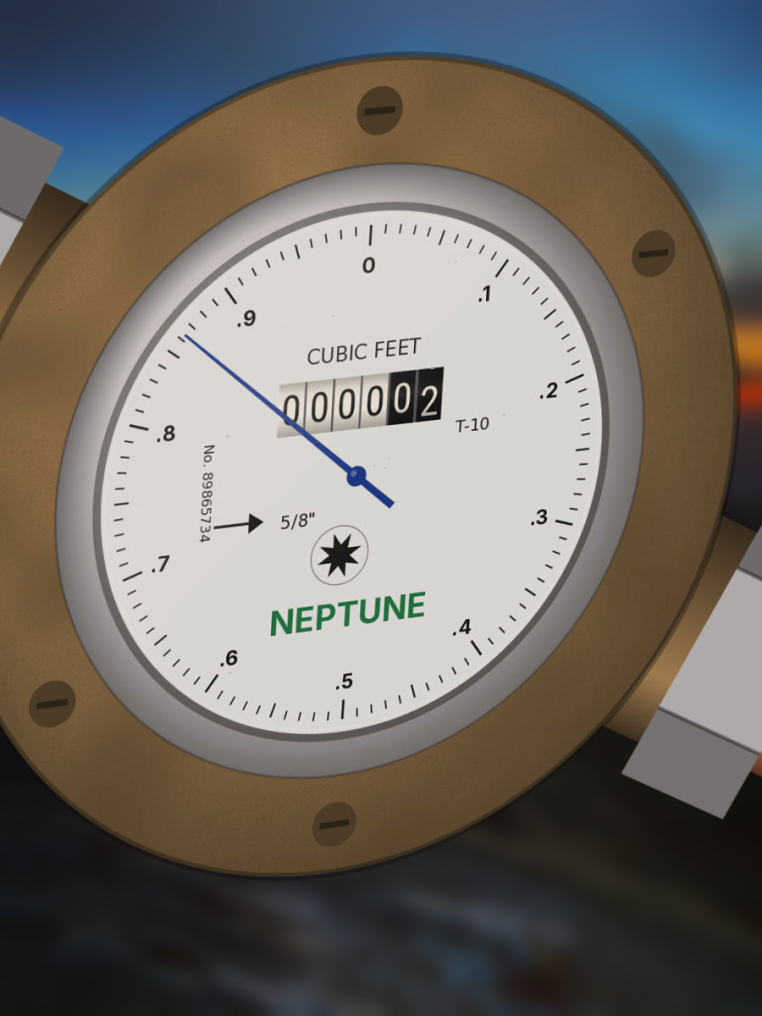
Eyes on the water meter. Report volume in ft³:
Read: 1.86 ft³
